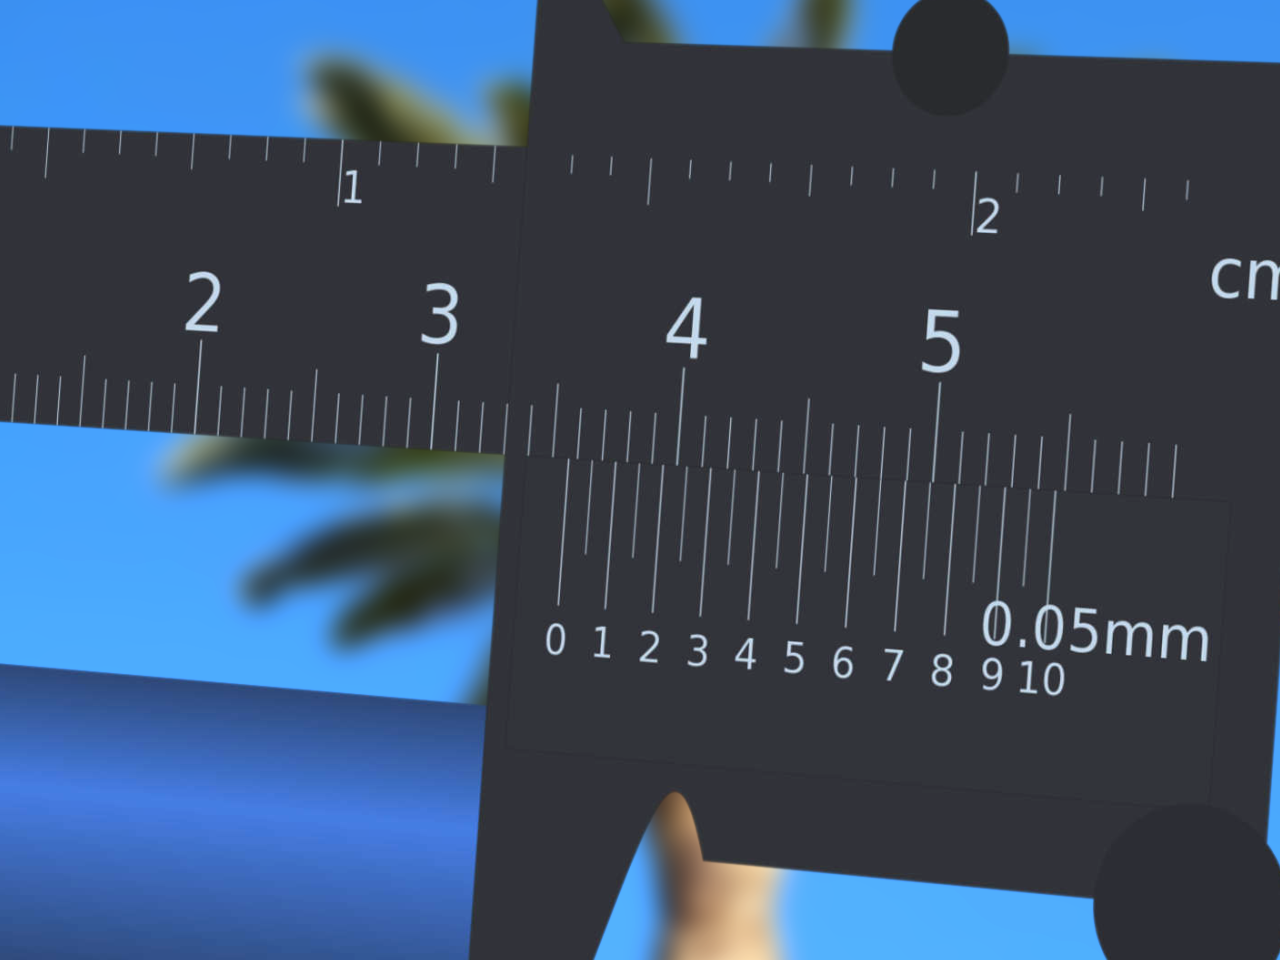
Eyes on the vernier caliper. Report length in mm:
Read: 35.65 mm
